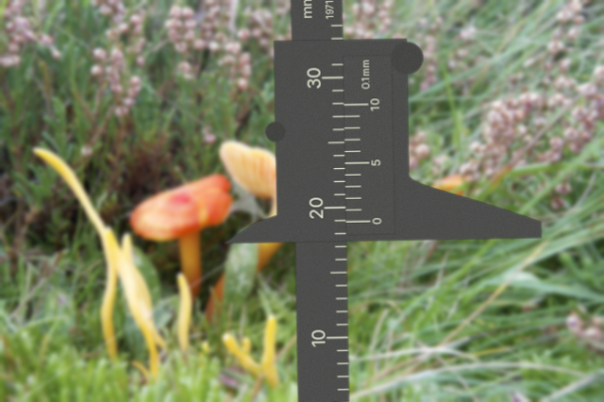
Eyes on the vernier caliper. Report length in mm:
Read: 18.9 mm
